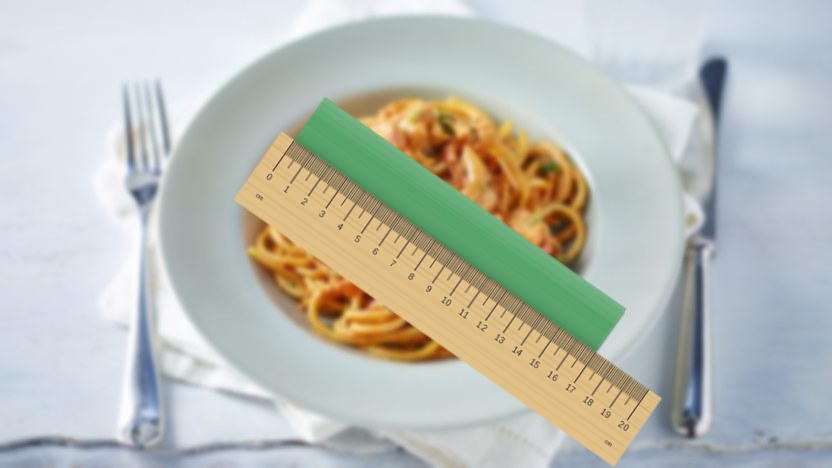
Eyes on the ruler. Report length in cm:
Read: 17 cm
